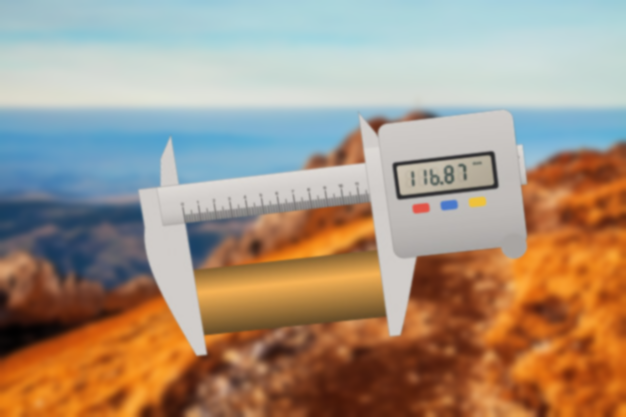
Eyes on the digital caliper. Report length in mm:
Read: 116.87 mm
